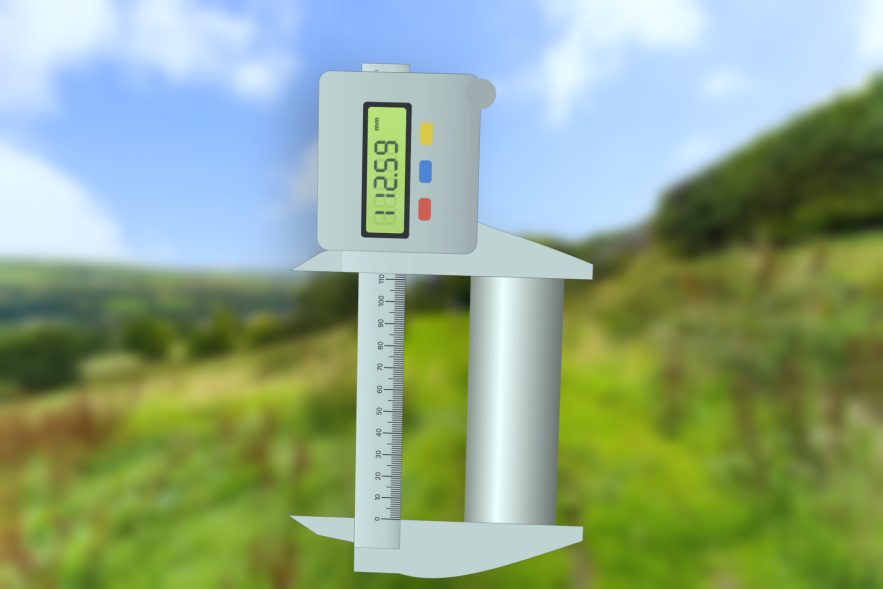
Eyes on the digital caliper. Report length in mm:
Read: 112.59 mm
